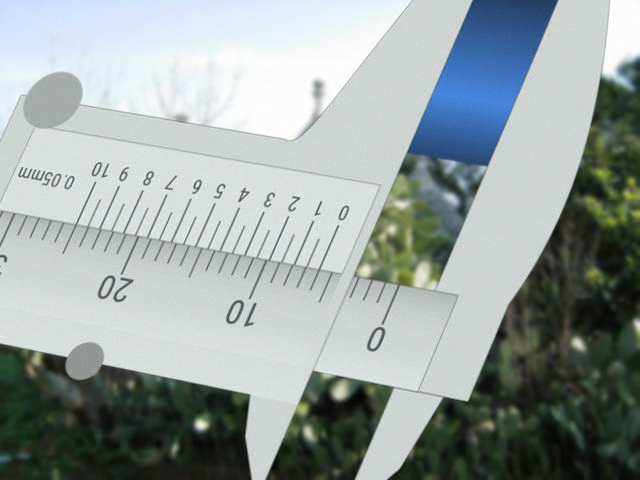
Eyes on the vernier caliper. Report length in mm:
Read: 6.0 mm
